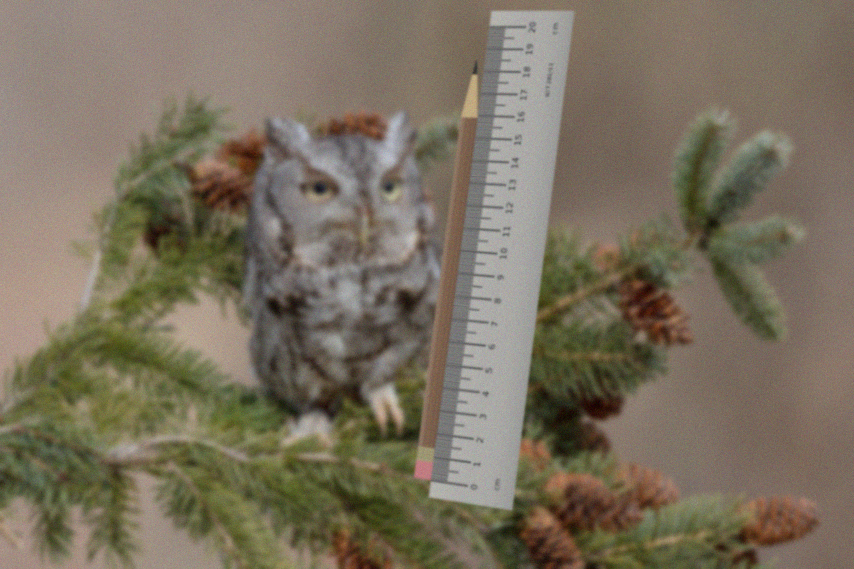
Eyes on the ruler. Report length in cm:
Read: 18.5 cm
